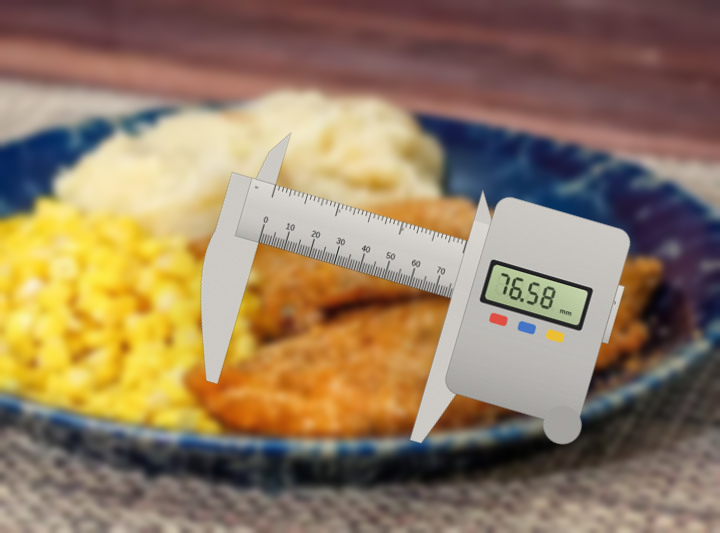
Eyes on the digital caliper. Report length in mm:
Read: 76.58 mm
